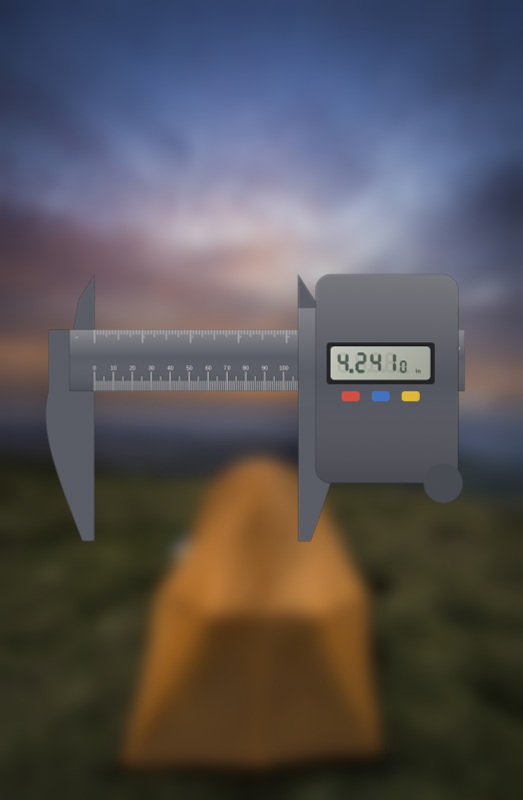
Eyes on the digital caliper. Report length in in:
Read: 4.2410 in
